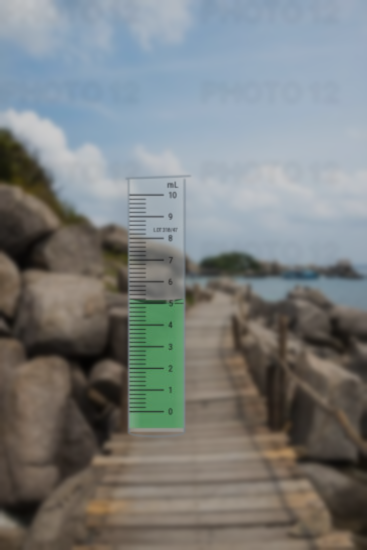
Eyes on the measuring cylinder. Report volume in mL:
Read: 5 mL
